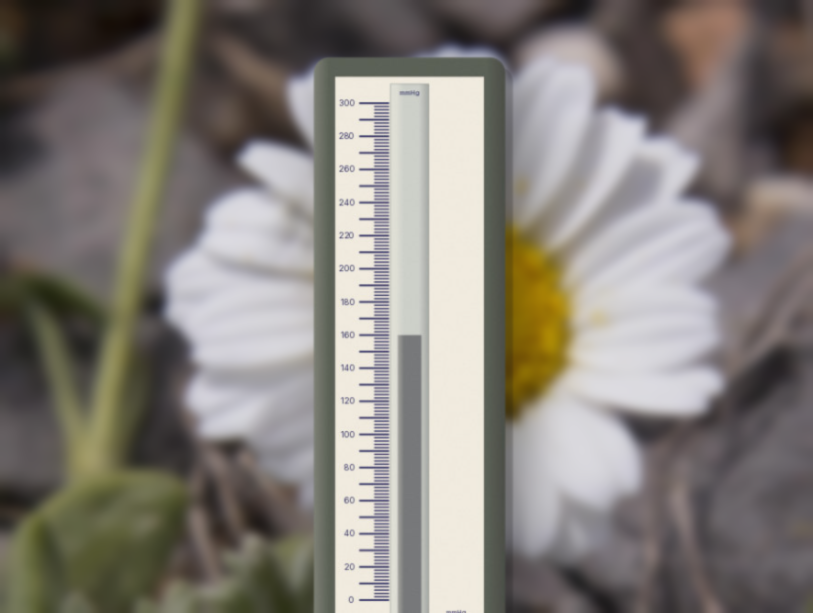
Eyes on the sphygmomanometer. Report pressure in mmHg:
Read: 160 mmHg
